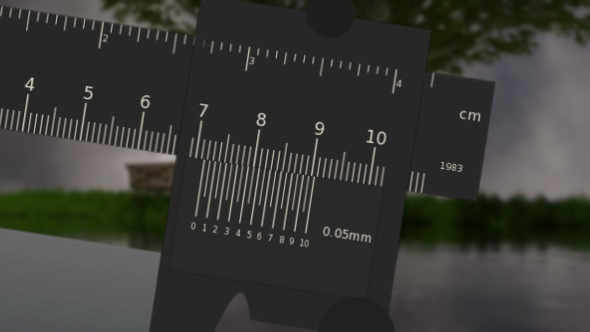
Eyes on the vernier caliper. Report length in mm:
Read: 71.5 mm
